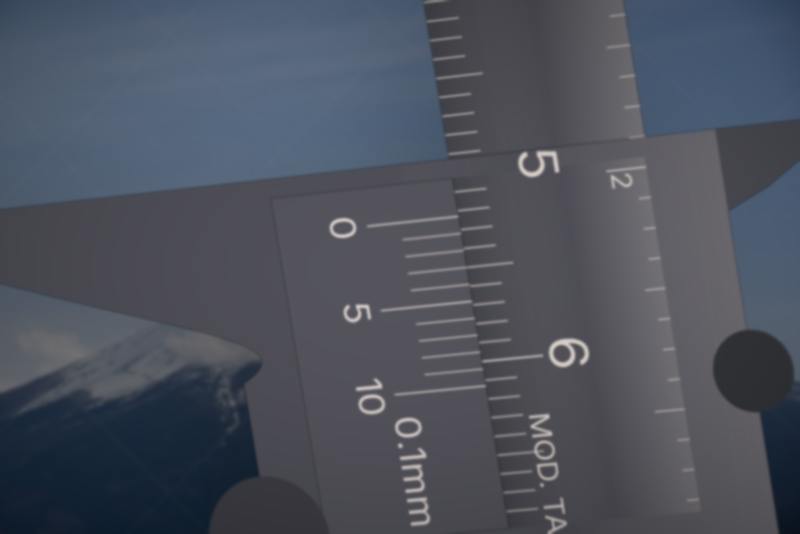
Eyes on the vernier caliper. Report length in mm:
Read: 52.3 mm
